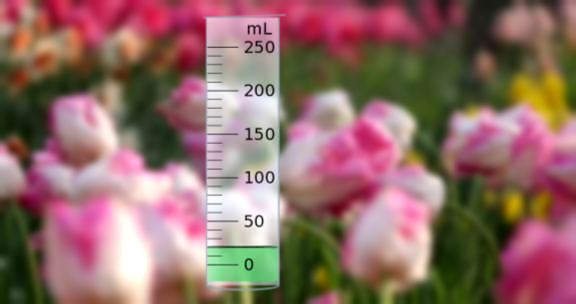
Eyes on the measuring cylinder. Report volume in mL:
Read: 20 mL
